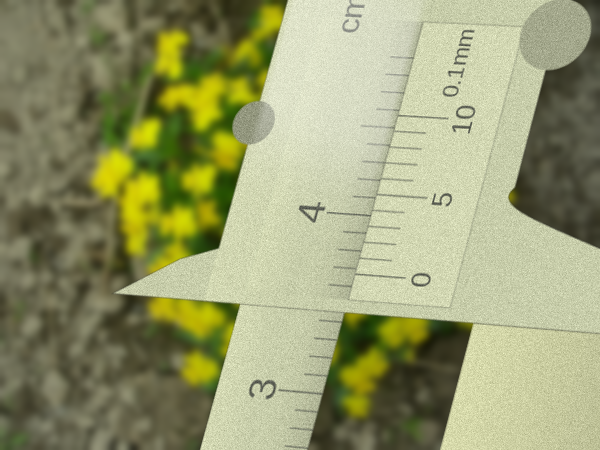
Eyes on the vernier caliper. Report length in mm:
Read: 36.7 mm
